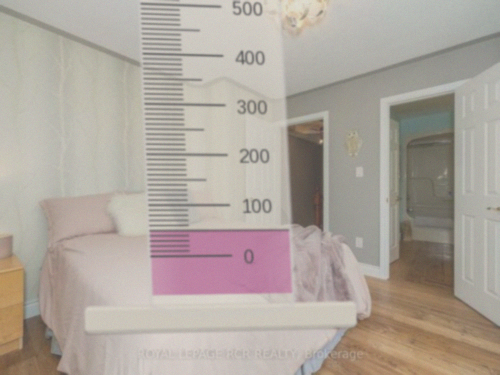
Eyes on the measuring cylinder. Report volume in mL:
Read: 50 mL
